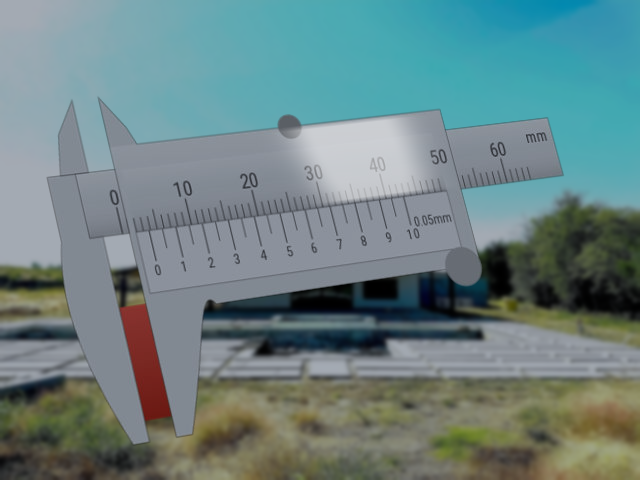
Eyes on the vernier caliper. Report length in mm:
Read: 3.8 mm
